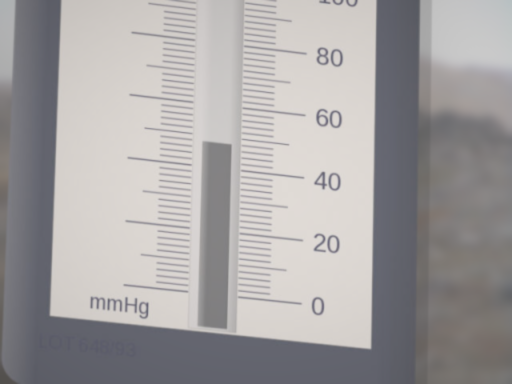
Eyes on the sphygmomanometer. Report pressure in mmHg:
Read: 48 mmHg
